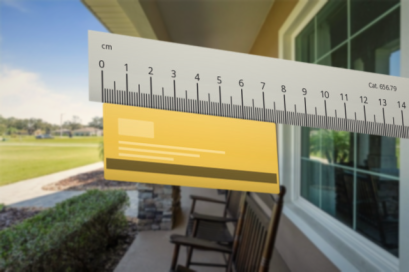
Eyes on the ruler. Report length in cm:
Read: 7.5 cm
